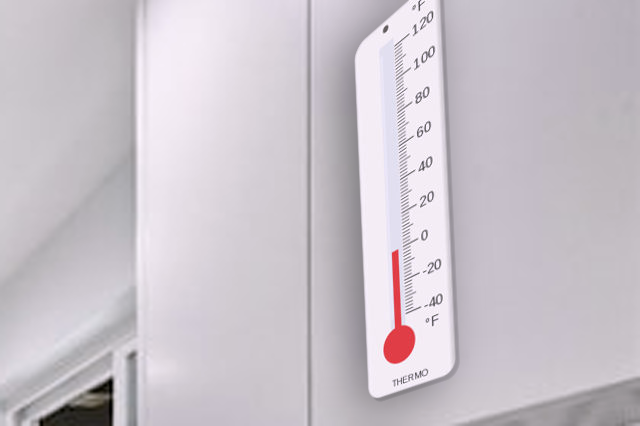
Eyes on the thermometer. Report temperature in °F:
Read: 0 °F
